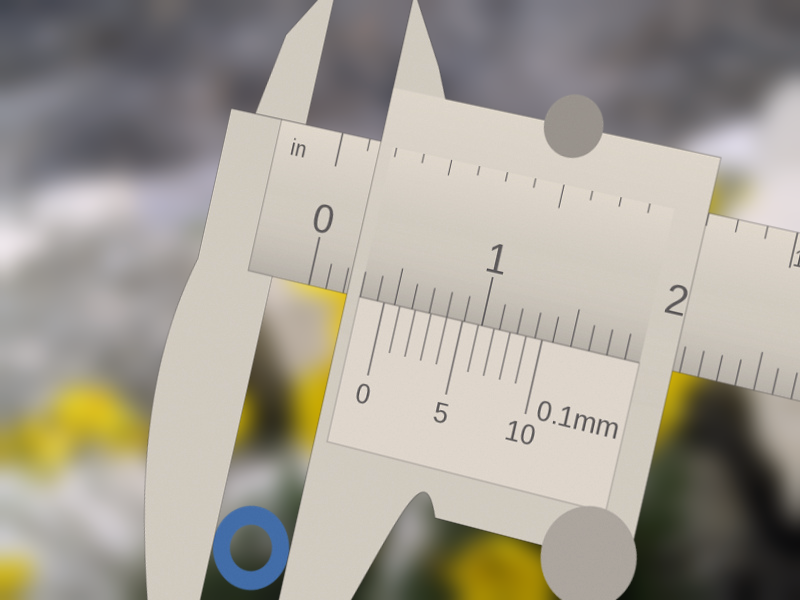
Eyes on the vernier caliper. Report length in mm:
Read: 4.4 mm
